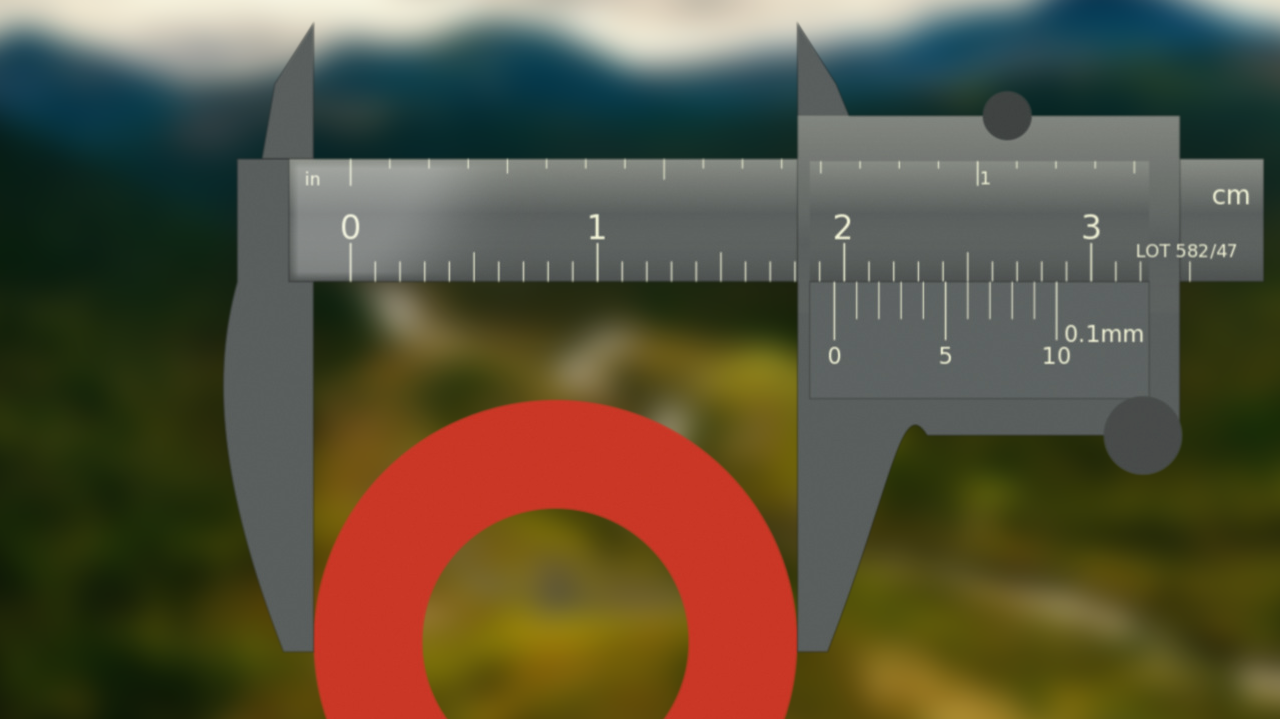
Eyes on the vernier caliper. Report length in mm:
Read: 19.6 mm
